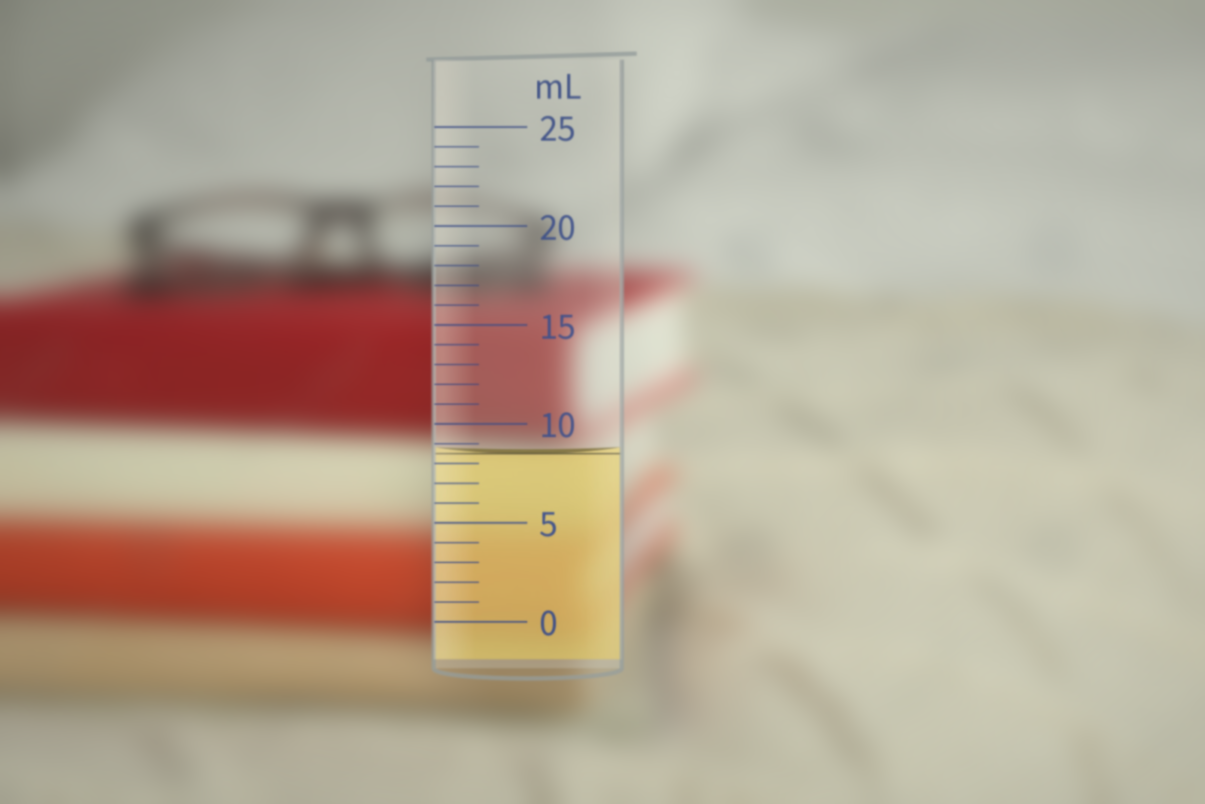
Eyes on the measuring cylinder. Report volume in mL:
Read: 8.5 mL
